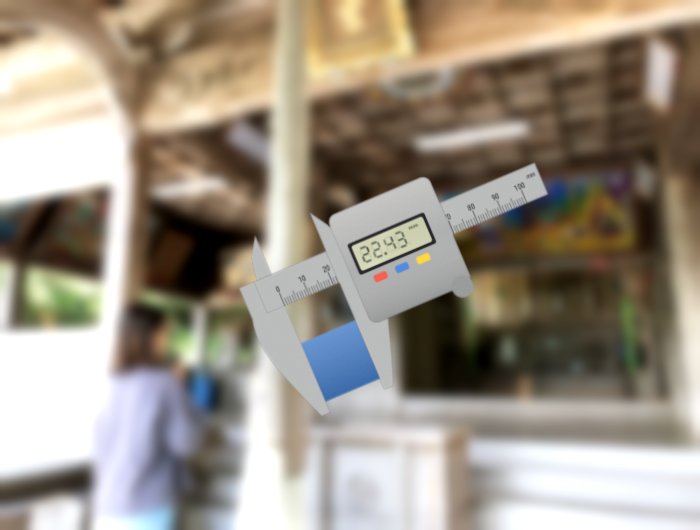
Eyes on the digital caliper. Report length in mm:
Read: 22.43 mm
